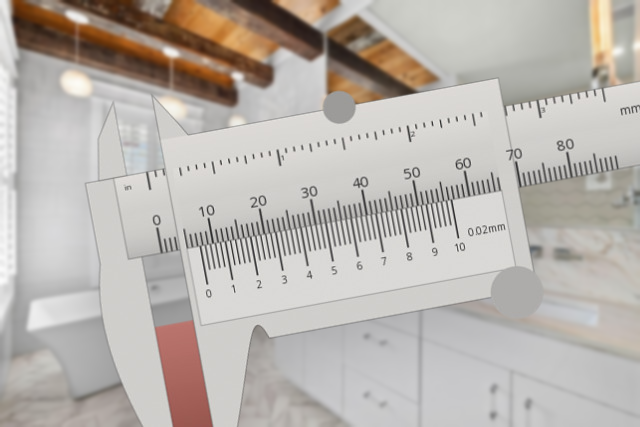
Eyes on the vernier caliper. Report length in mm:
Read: 7.5 mm
